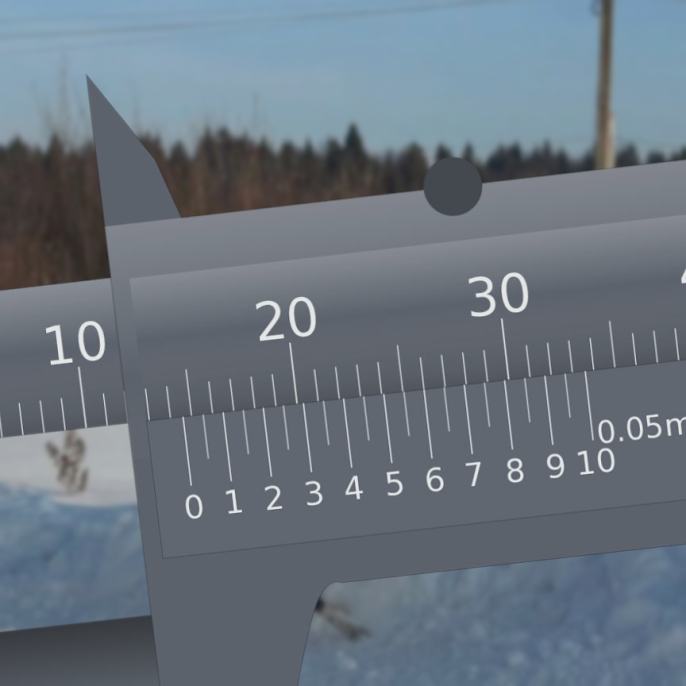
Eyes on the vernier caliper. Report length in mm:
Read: 14.60 mm
